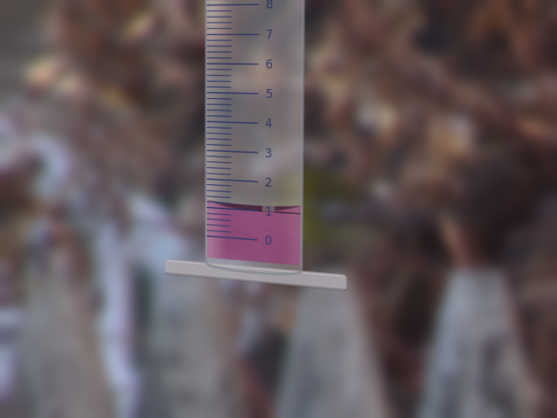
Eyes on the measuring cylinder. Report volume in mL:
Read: 1 mL
